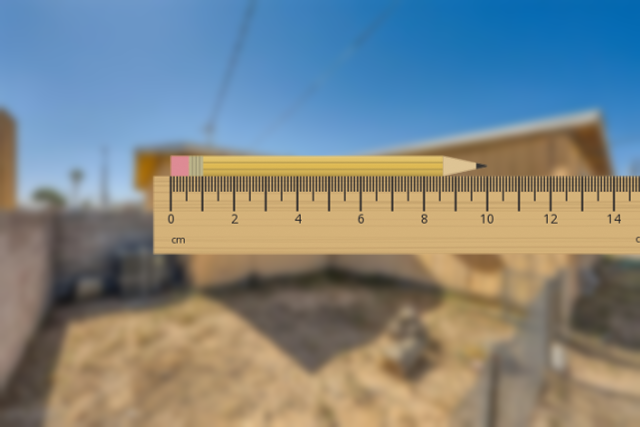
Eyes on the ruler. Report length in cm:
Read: 10 cm
